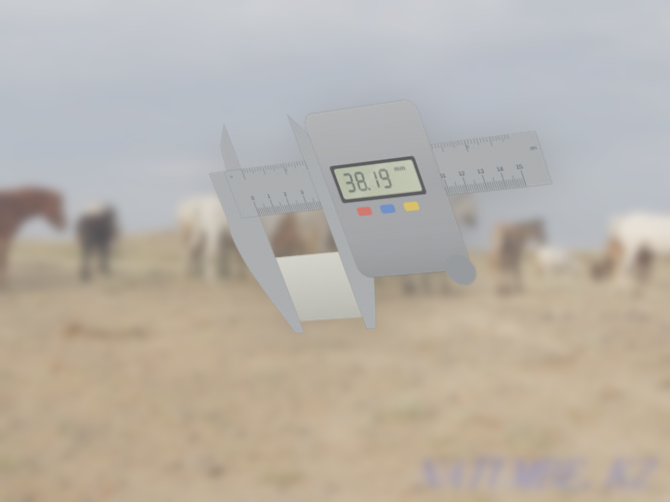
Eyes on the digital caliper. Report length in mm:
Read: 38.19 mm
